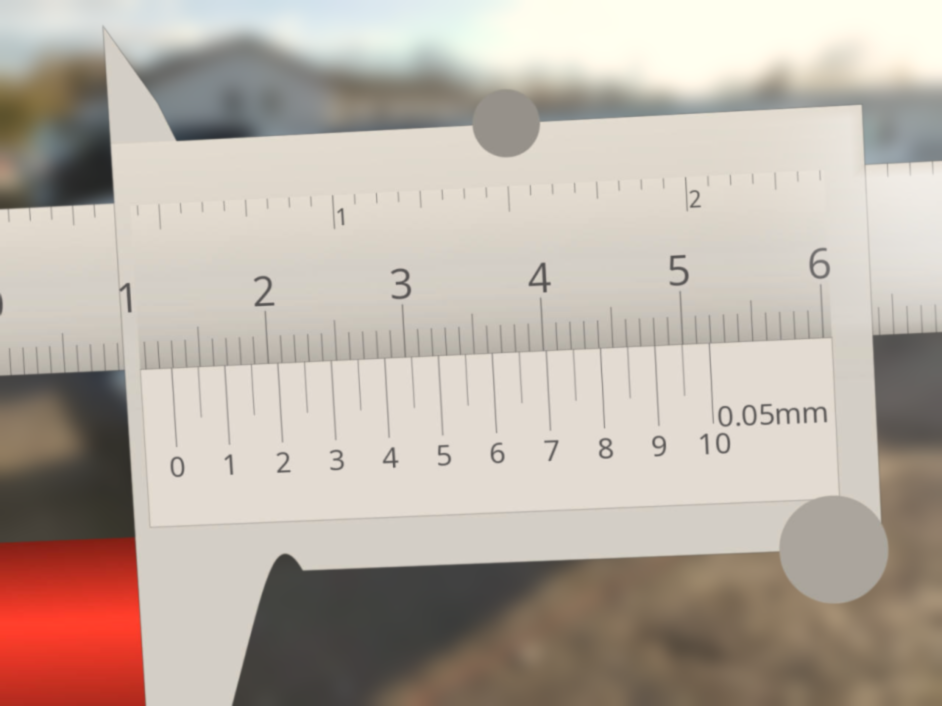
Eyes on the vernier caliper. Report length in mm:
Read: 12.9 mm
